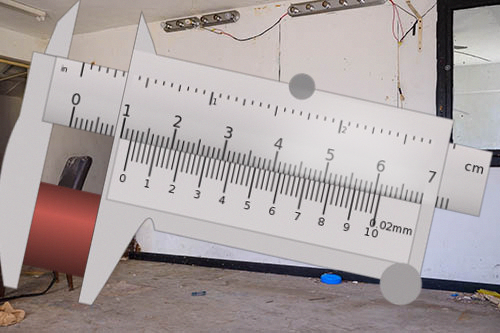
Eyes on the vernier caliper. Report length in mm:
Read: 12.0 mm
